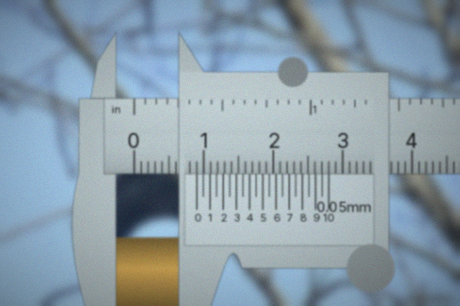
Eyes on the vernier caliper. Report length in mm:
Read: 9.0 mm
